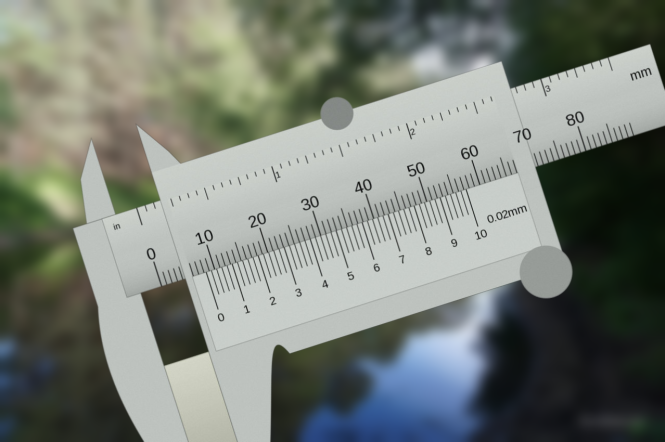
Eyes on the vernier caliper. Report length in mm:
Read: 8.4 mm
